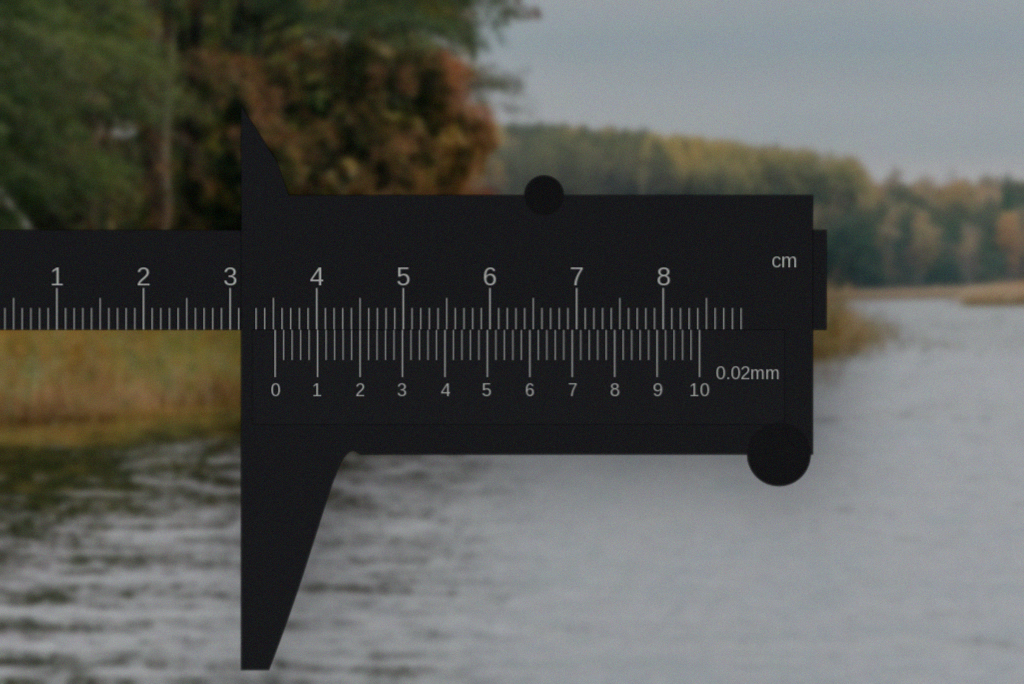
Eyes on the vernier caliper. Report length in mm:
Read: 35.2 mm
